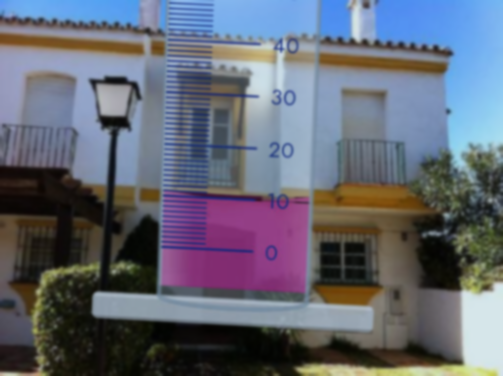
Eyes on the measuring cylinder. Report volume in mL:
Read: 10 mL
